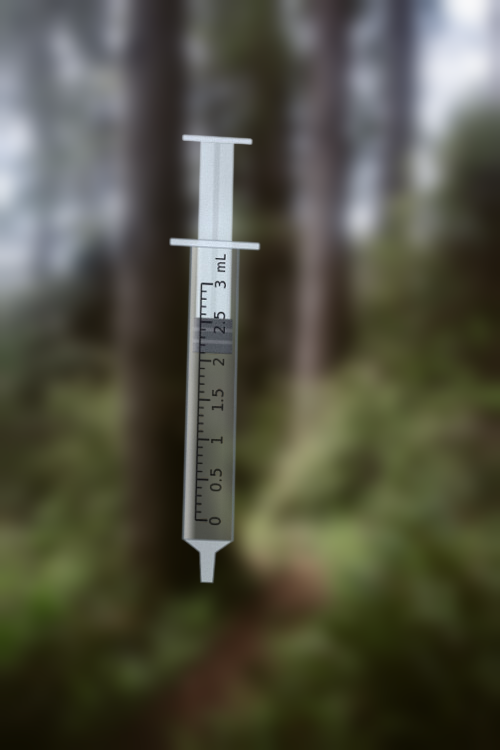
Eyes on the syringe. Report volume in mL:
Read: 2.1 mL
